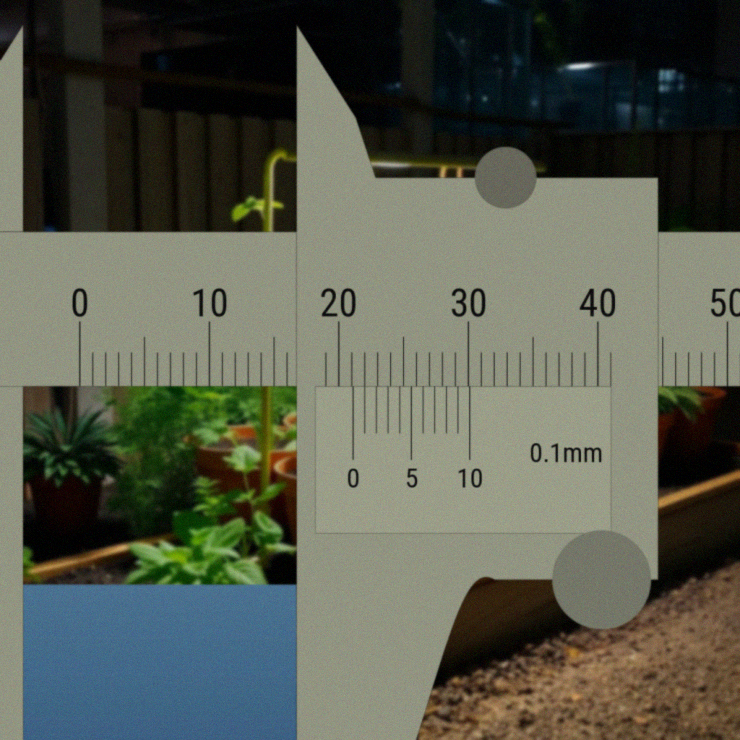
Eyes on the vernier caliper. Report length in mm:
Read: 21.1 mm
